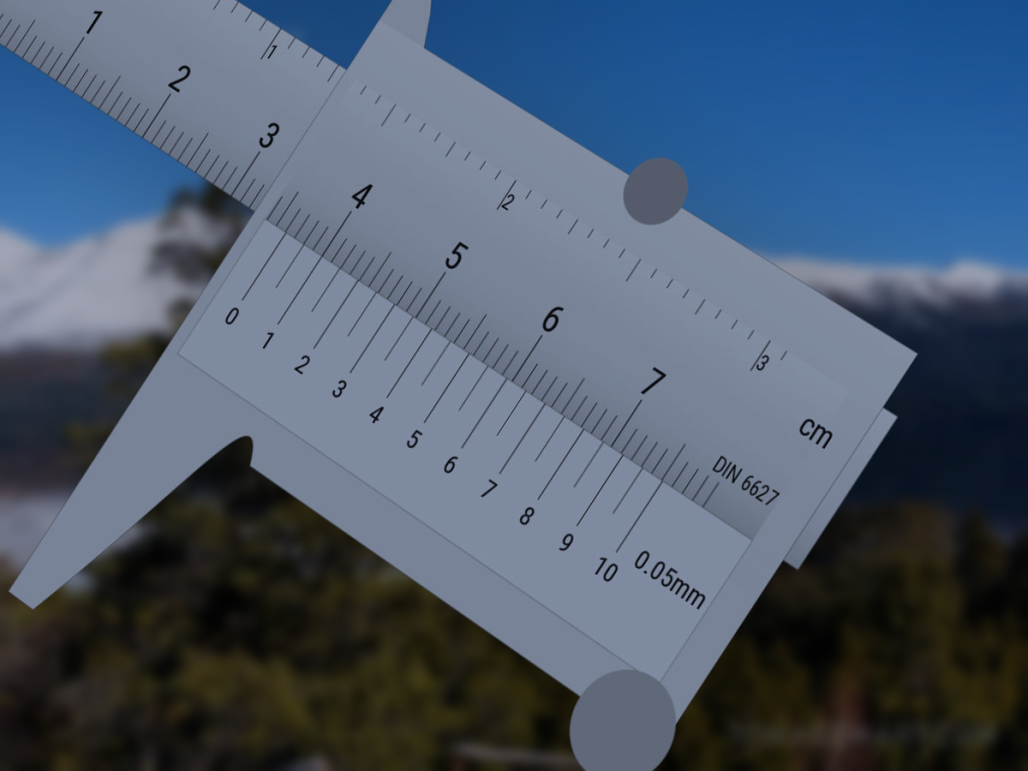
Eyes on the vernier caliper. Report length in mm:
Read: 36.1 mm
